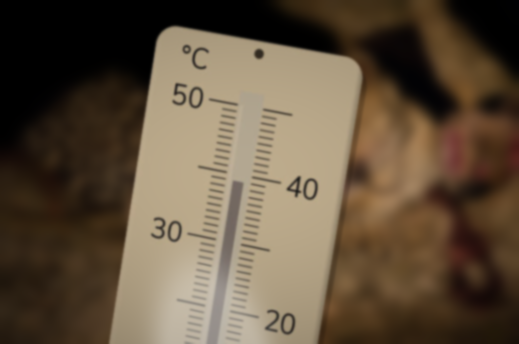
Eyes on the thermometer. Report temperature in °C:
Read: 39 °C
